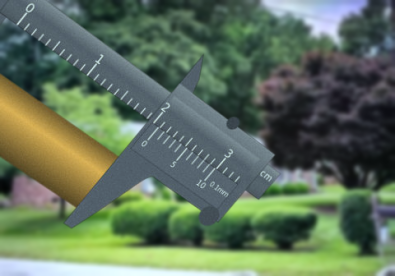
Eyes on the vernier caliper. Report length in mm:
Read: 20.8 mm
